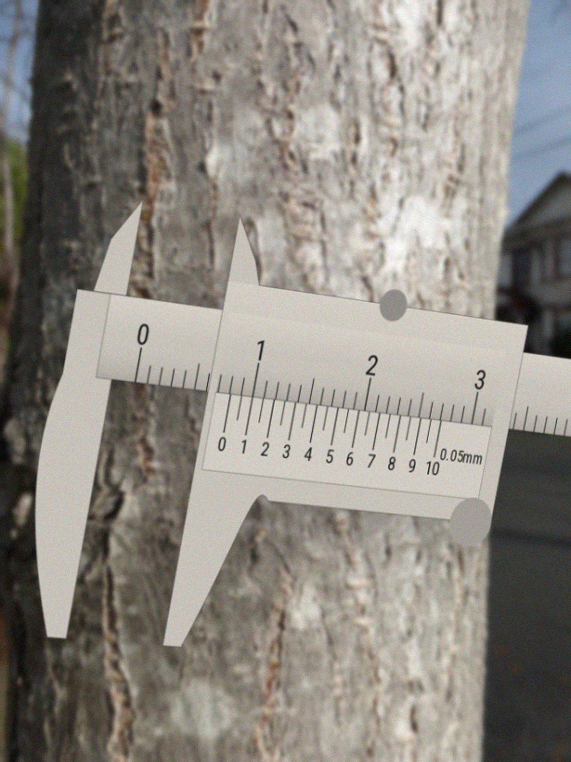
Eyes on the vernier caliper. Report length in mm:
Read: 8.1 mm
